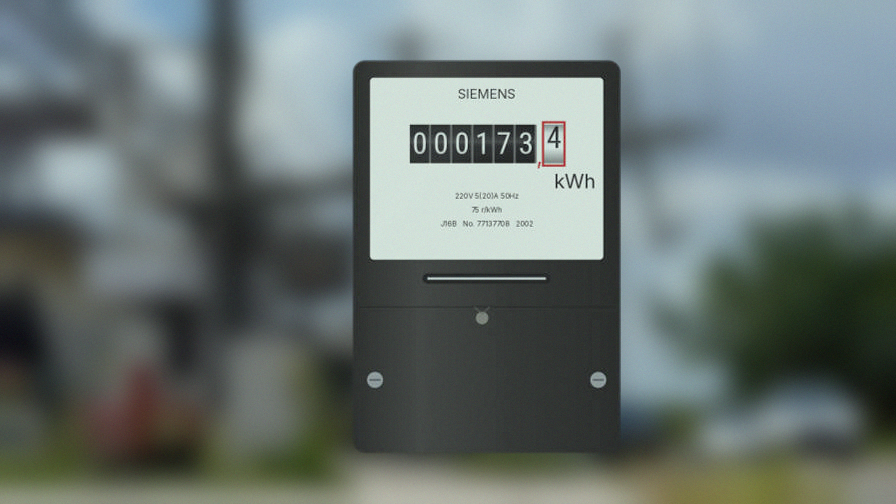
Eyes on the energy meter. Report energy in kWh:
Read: 173.4 kWh
